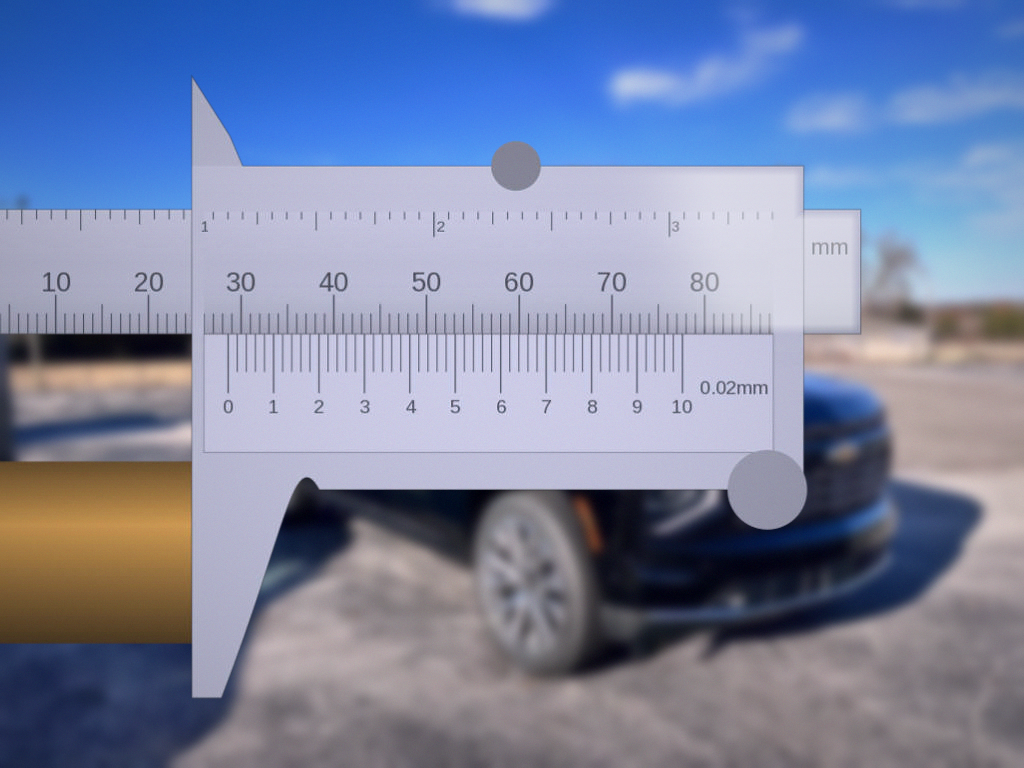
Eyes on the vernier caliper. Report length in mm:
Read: 28.6 mm
